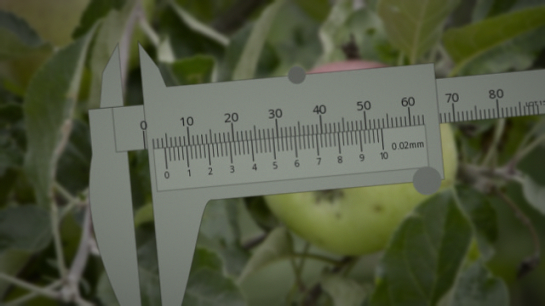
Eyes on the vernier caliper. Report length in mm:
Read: 4.5 mm
